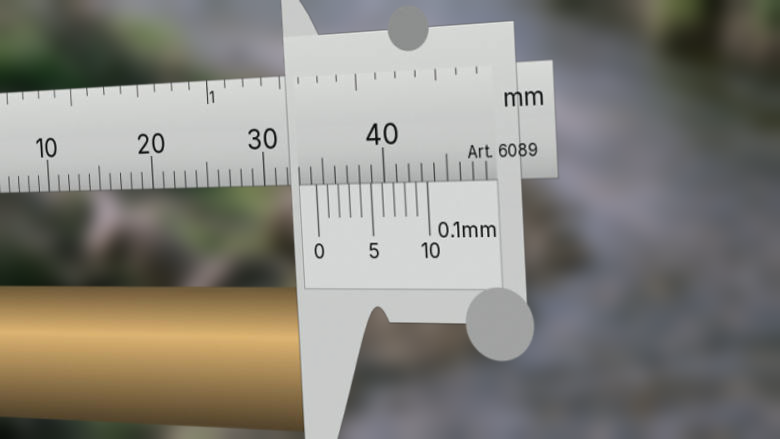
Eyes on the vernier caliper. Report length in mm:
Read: 34.4 mm
